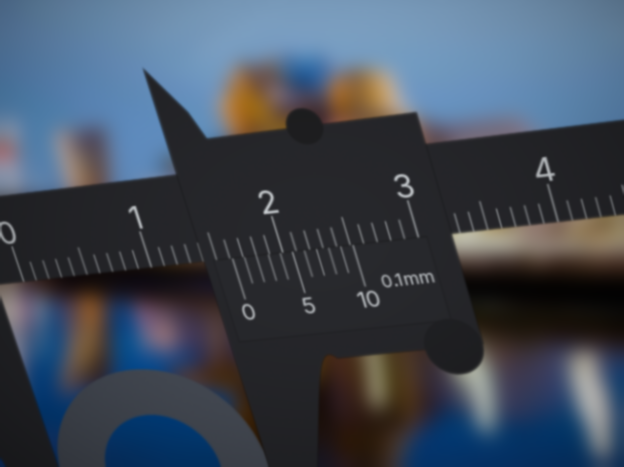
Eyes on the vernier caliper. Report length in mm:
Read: 16.2 mm
